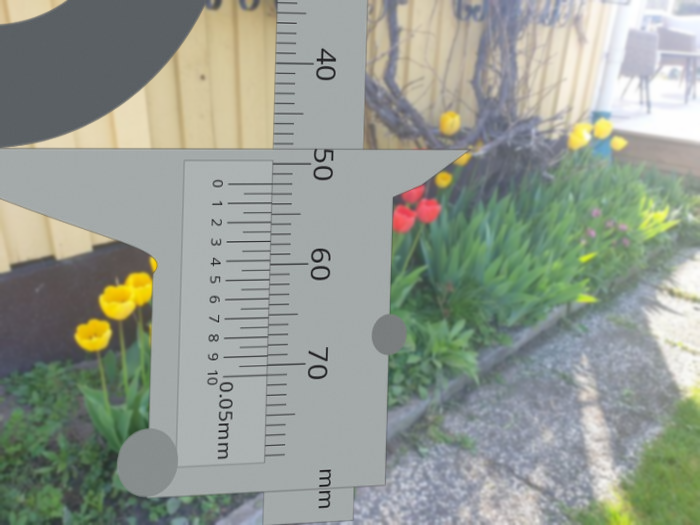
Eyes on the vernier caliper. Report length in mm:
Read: 52.0 mm
